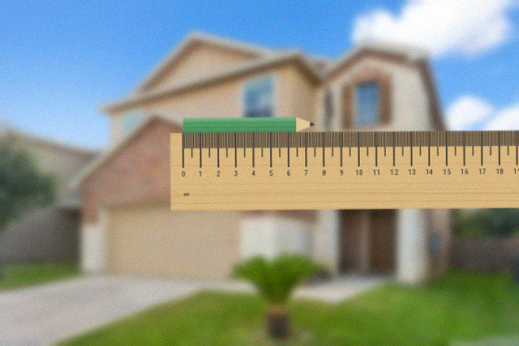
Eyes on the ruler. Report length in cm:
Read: 7.5 cm
